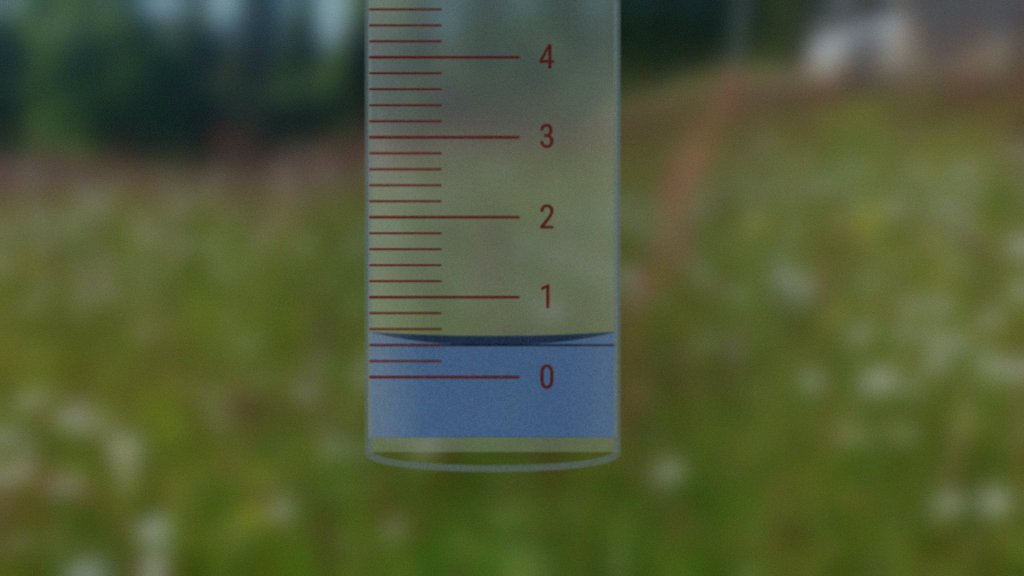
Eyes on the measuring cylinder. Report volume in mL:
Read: 0.4 mL
